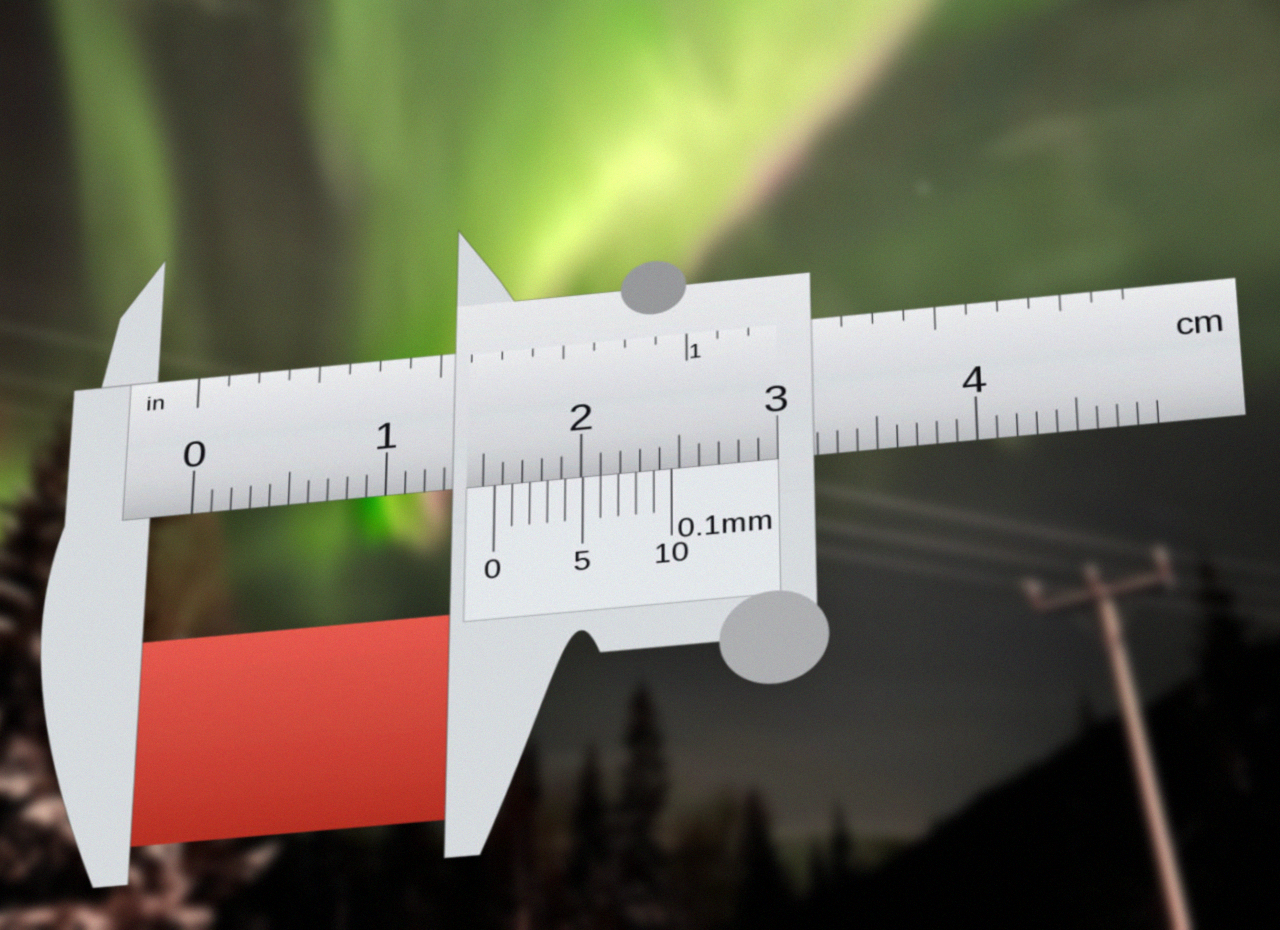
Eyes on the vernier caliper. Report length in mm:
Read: 15.6 mm
